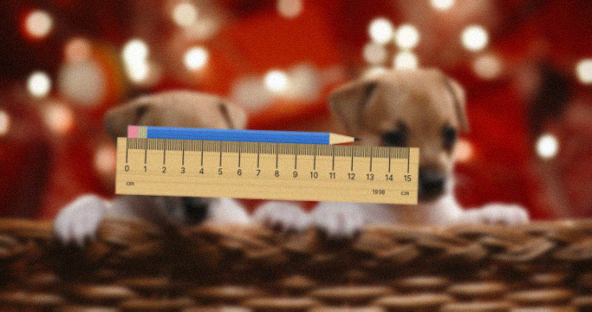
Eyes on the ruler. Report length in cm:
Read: 12.5 cm
